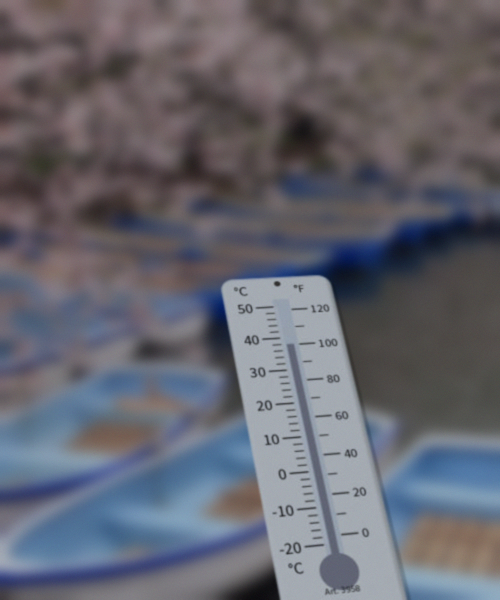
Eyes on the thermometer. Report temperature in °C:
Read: 38 °C
